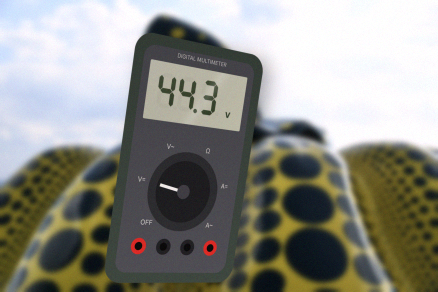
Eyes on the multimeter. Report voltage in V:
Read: 44.3 V
